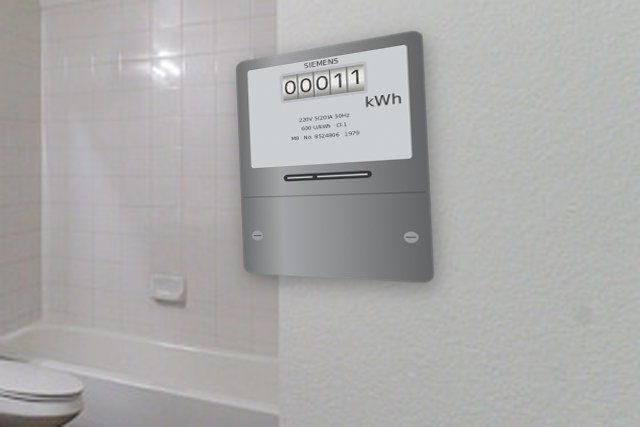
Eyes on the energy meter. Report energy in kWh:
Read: 11 kWh
